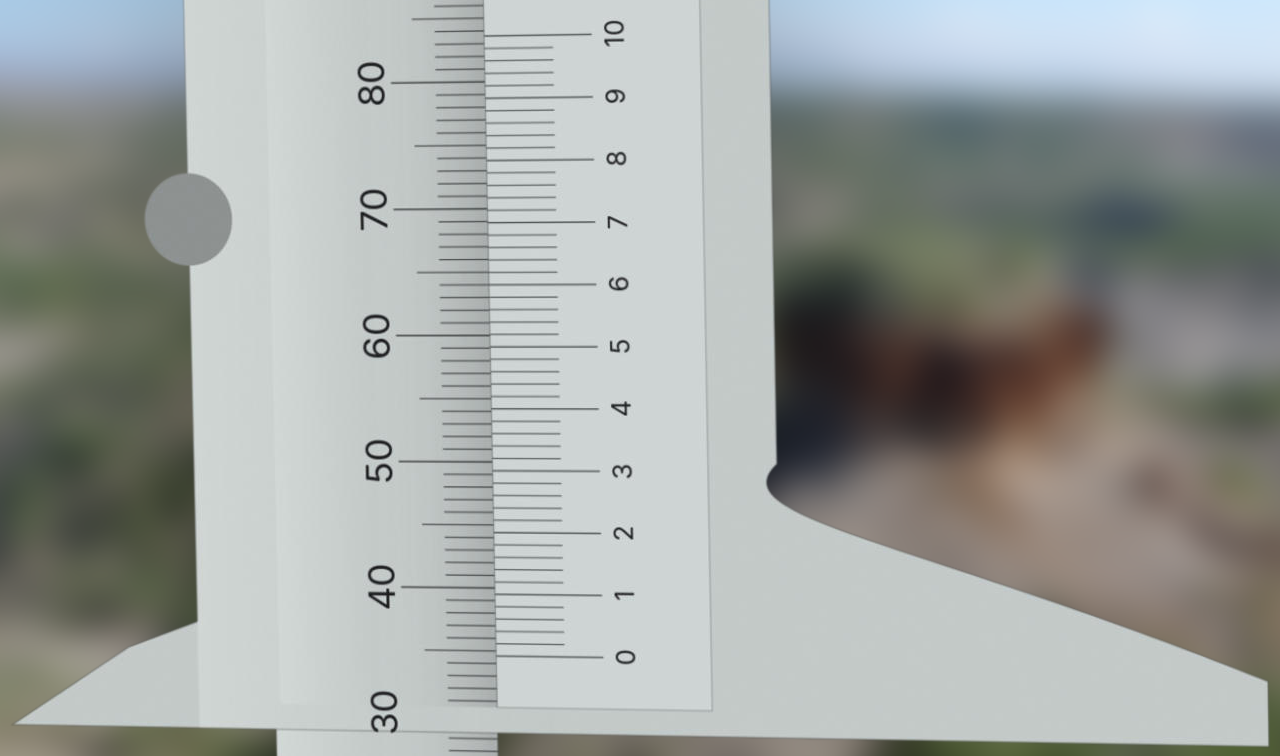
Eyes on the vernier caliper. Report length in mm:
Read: 34.6 mm
